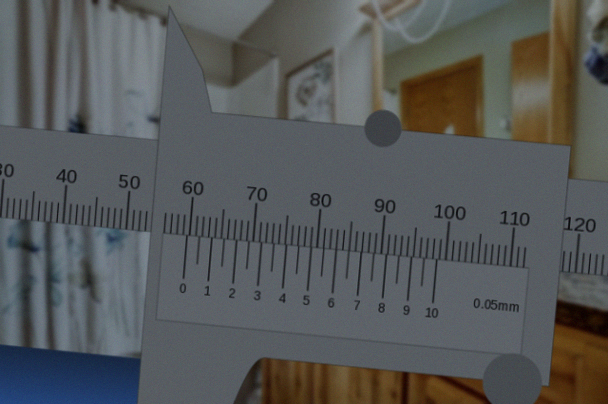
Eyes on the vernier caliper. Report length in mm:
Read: 59.6 mm
